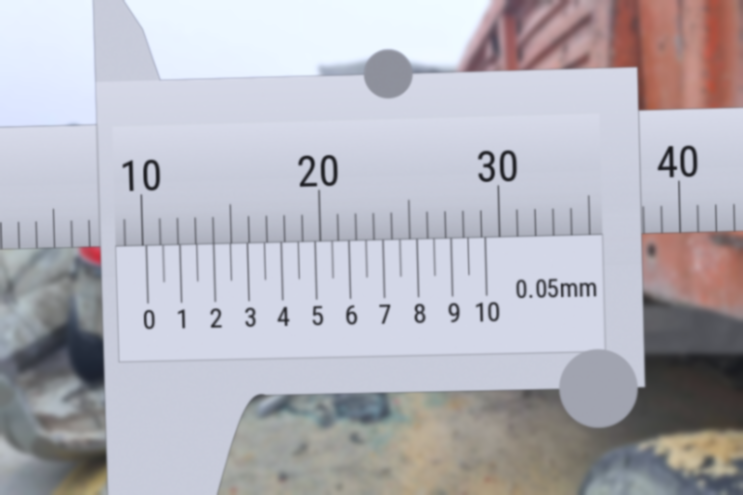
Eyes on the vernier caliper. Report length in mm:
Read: 10.2 mm
